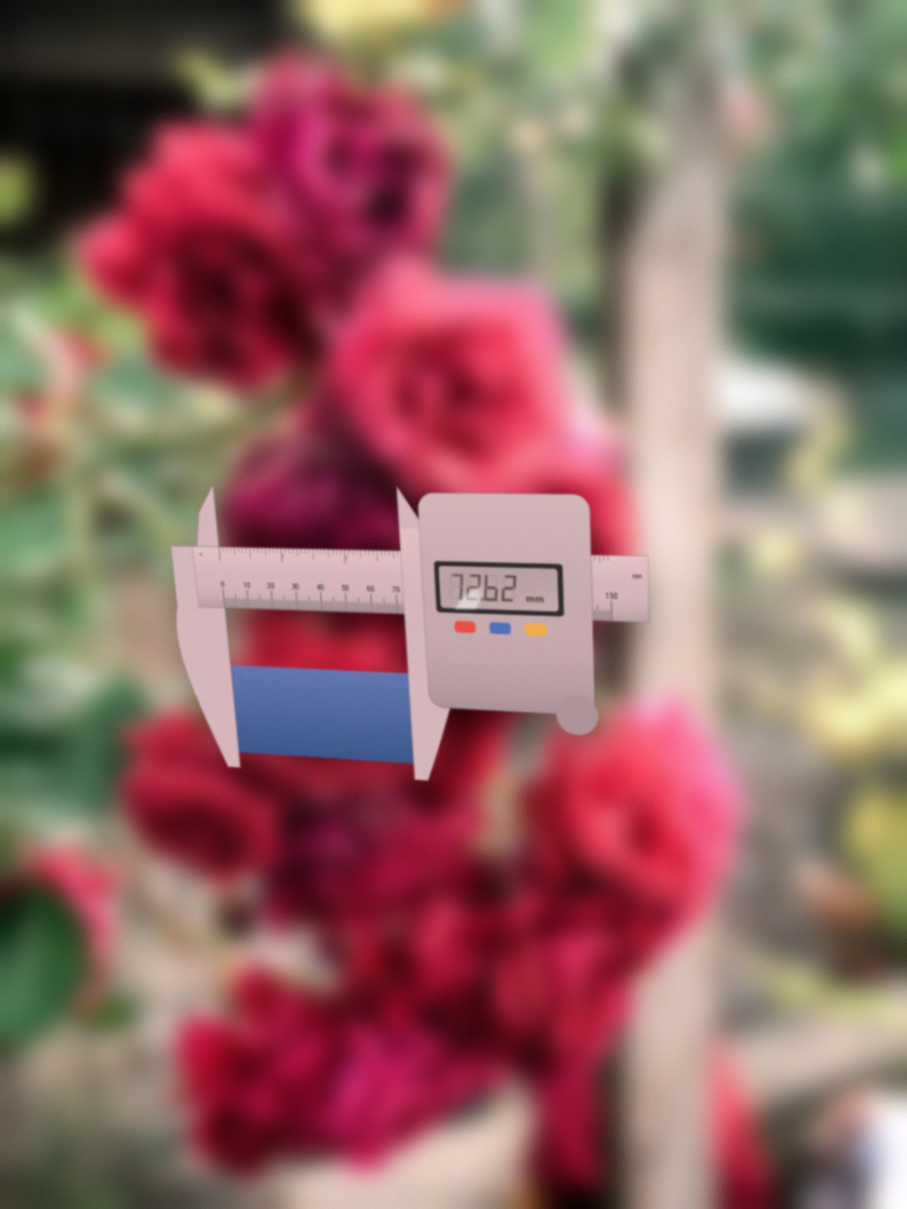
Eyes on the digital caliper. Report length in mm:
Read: 72.62 mm
